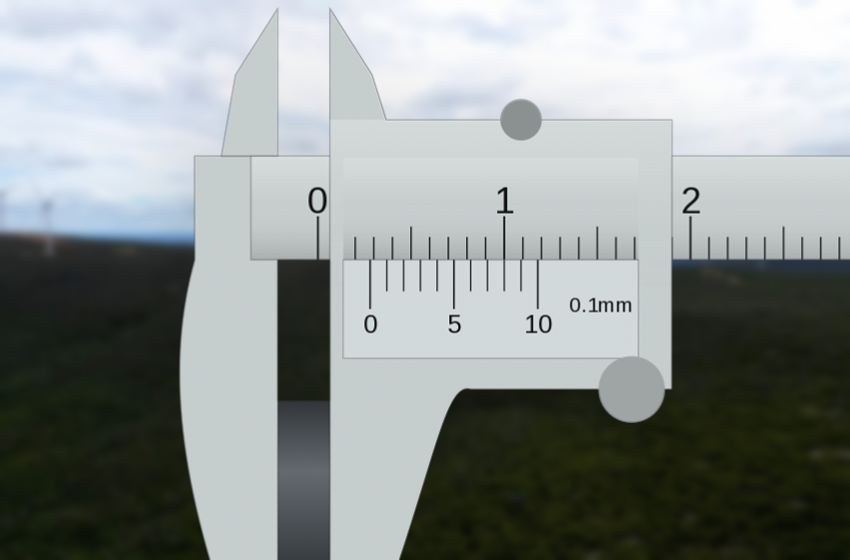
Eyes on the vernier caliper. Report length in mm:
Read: 2.8 mm
